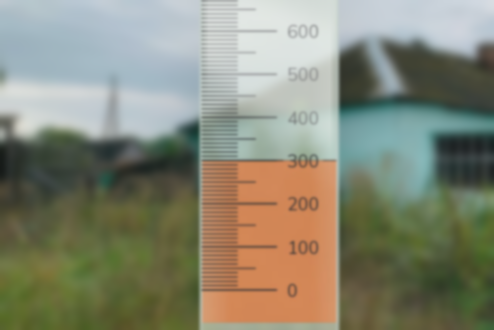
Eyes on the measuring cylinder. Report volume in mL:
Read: 300 mL
